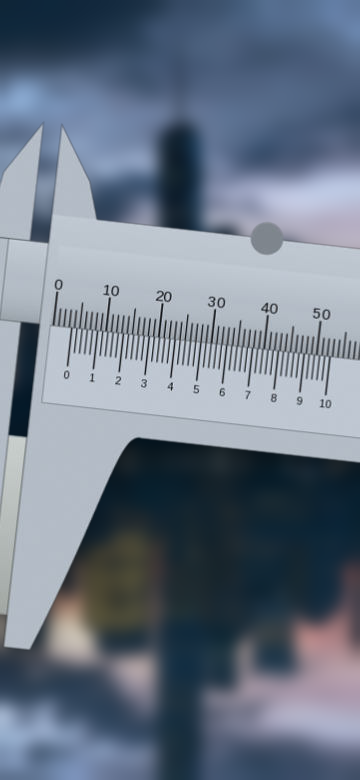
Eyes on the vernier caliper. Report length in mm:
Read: 3.5 mm
